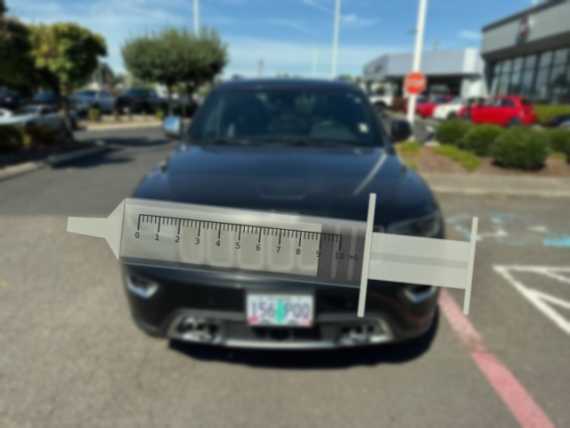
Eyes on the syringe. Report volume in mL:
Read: 9 mL
